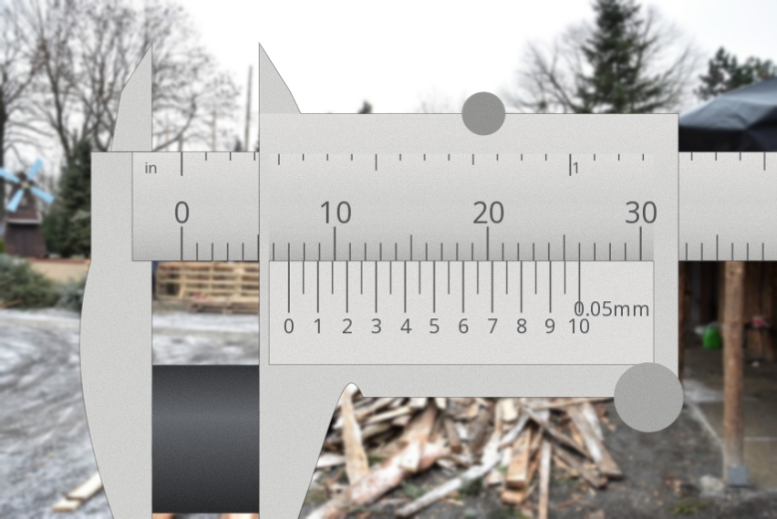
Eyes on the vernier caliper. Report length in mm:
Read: 7.0 mm
